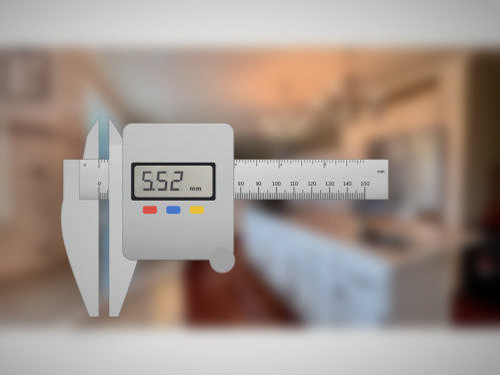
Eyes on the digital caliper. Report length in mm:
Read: 5.52 mm
